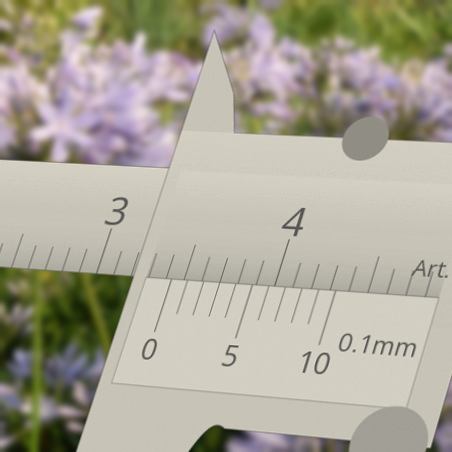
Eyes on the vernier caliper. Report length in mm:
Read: 34.3 mm
